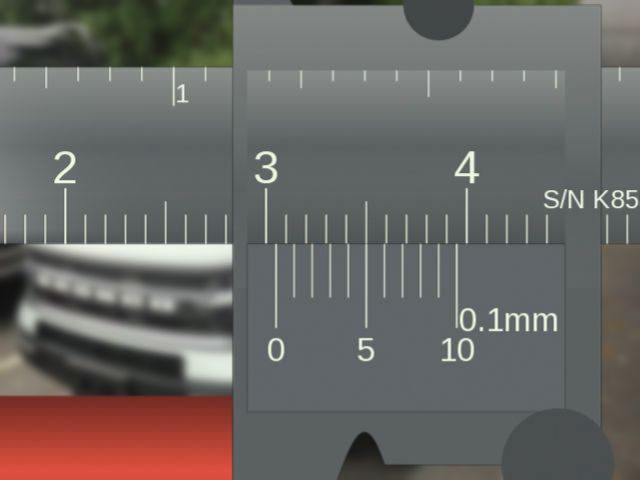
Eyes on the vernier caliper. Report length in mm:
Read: 30.5 mm
